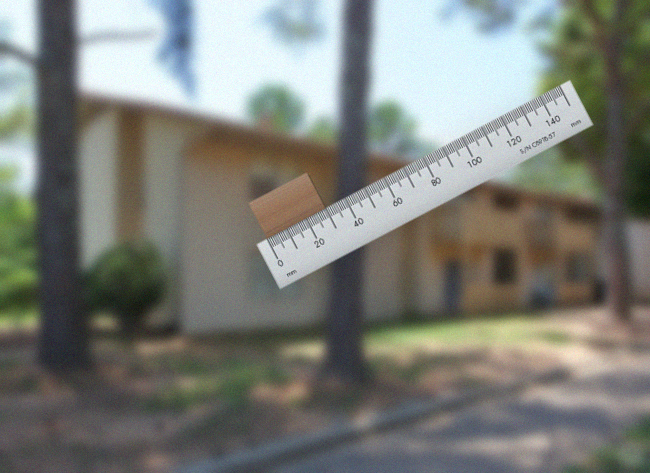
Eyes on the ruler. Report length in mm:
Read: 30 mm
